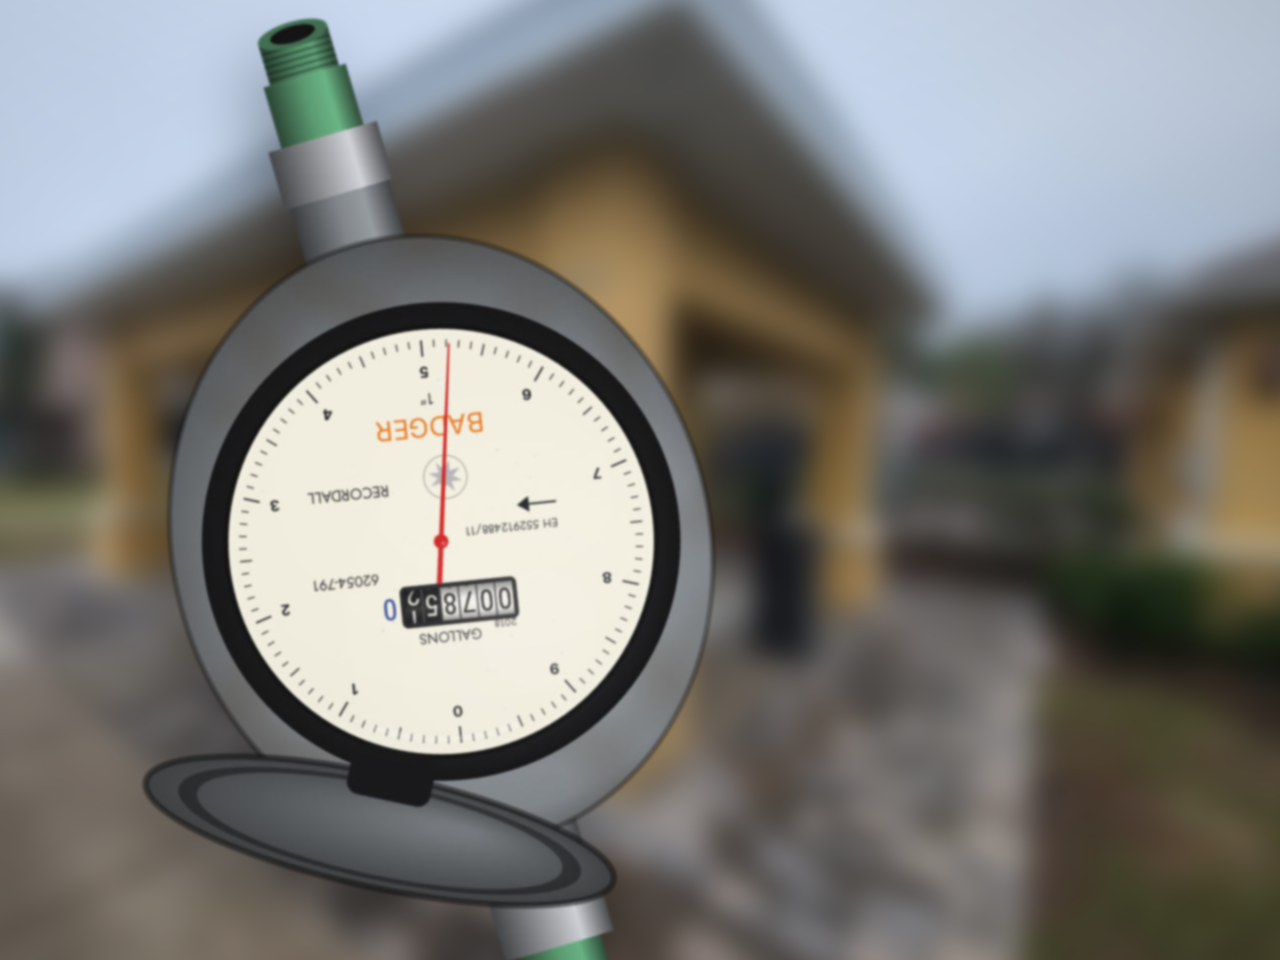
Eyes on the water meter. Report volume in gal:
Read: 78515.2 gal
